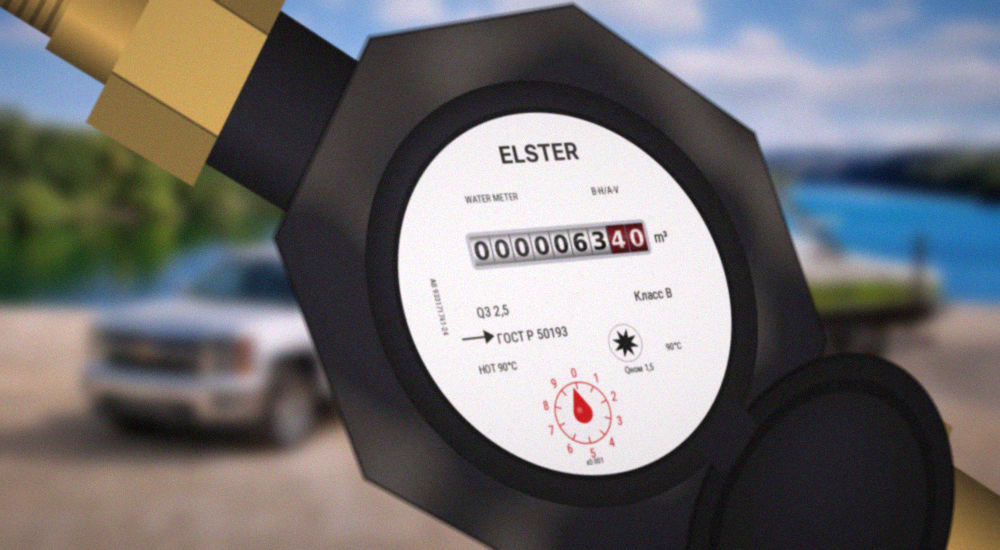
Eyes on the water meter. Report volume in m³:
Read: 63.399 m³
